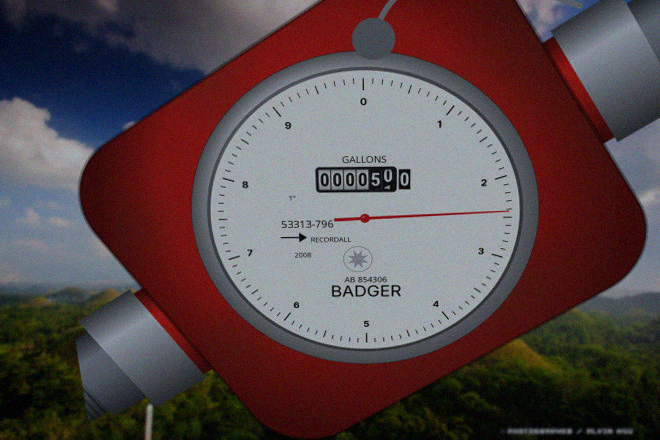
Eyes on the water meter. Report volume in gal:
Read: 502.4 gal
